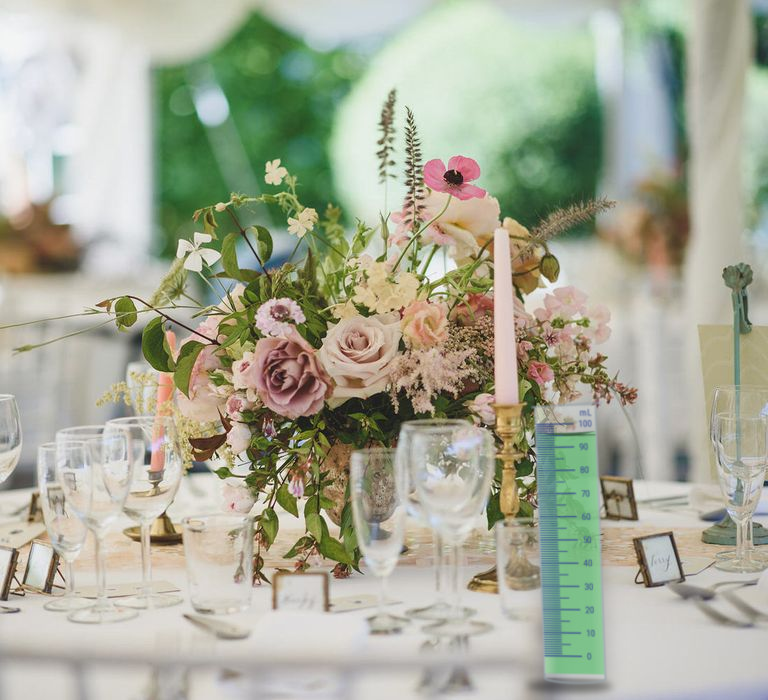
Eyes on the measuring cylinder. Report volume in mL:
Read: 95 mL
